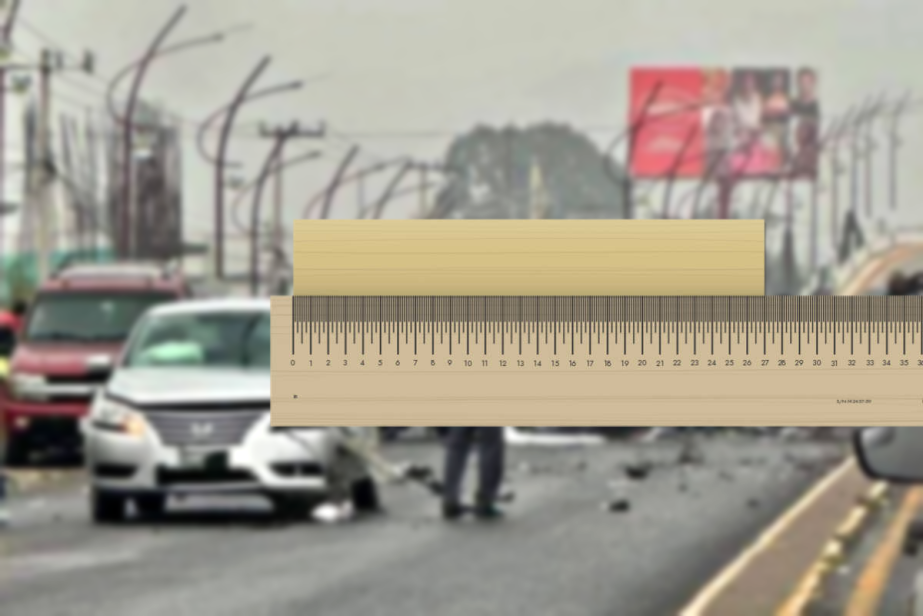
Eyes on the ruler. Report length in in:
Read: 27 in
